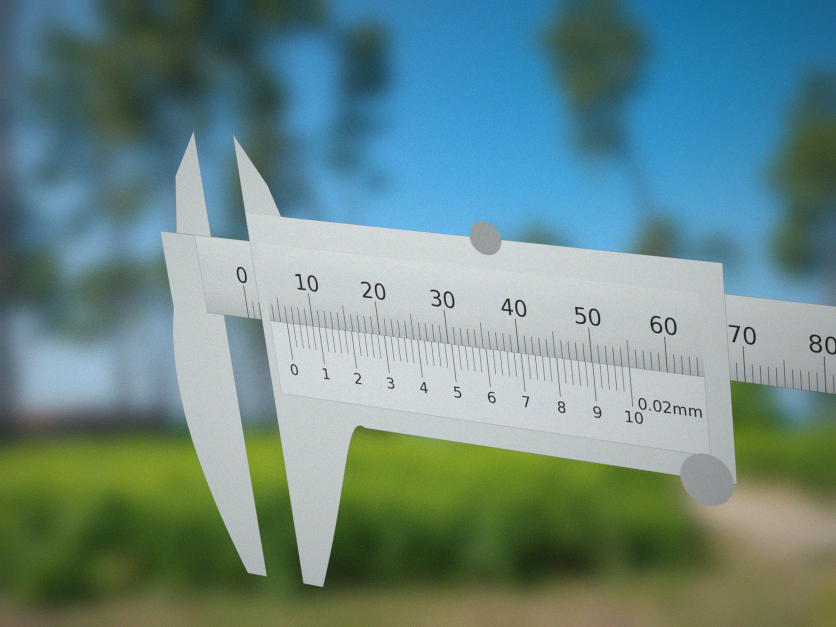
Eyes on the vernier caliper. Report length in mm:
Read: 6.0 mm
